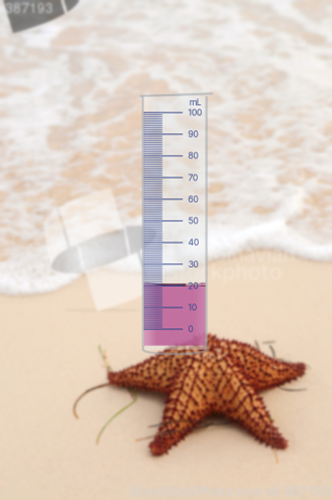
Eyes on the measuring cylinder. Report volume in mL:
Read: 20 mL
